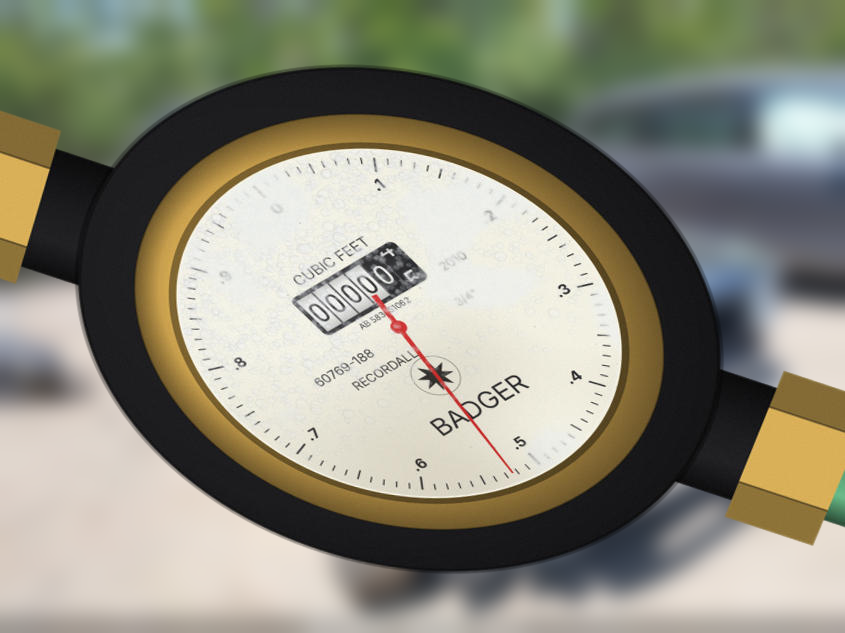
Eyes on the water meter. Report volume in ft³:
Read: 4.52 ft³
